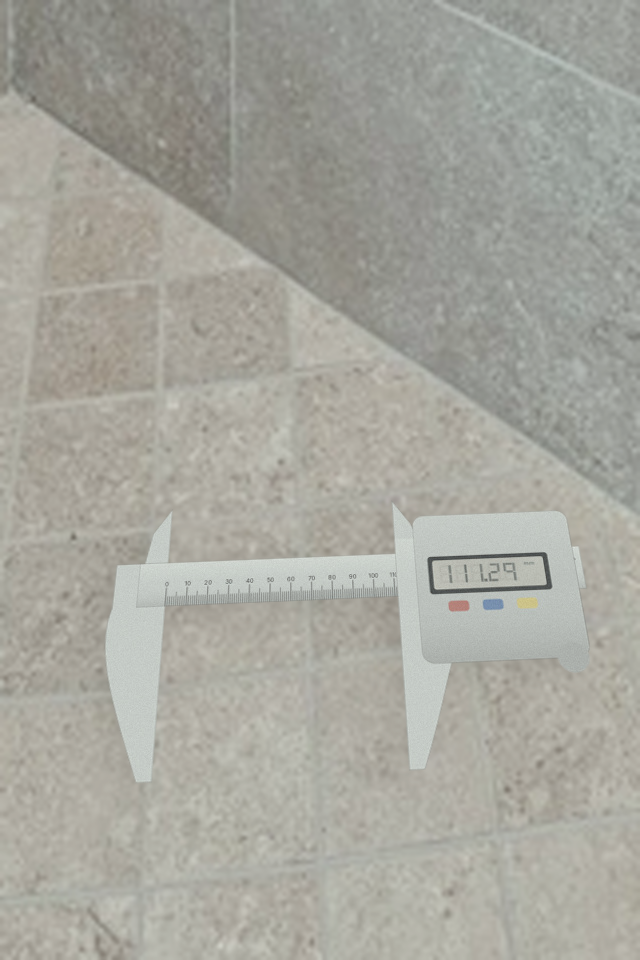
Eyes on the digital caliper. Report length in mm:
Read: 111.29 mm
